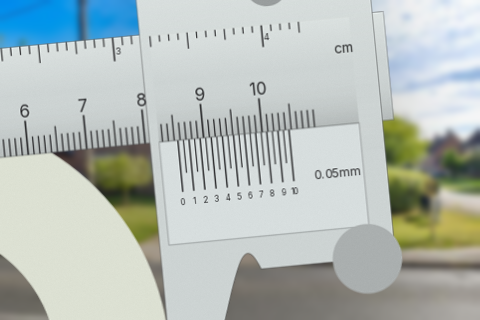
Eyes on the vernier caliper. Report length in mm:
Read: 85.6 mm
